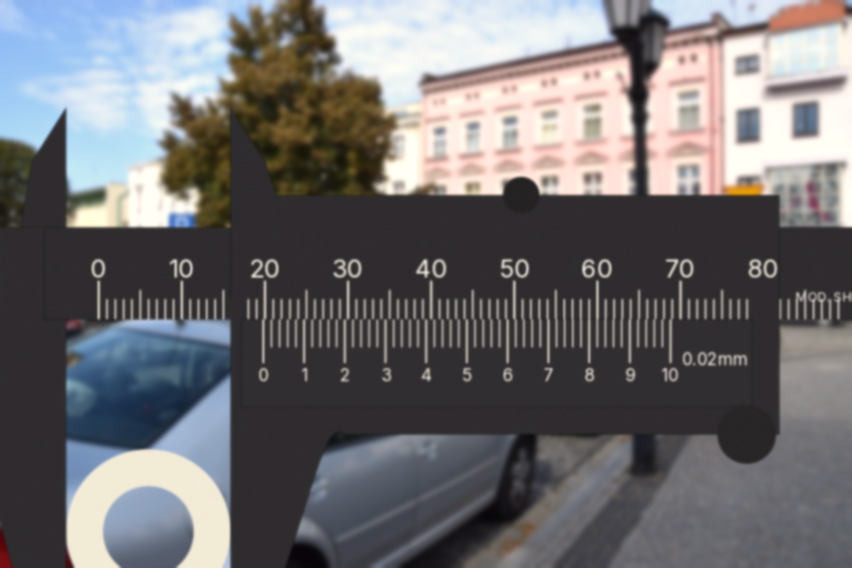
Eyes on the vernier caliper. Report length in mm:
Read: 19.8 mm
